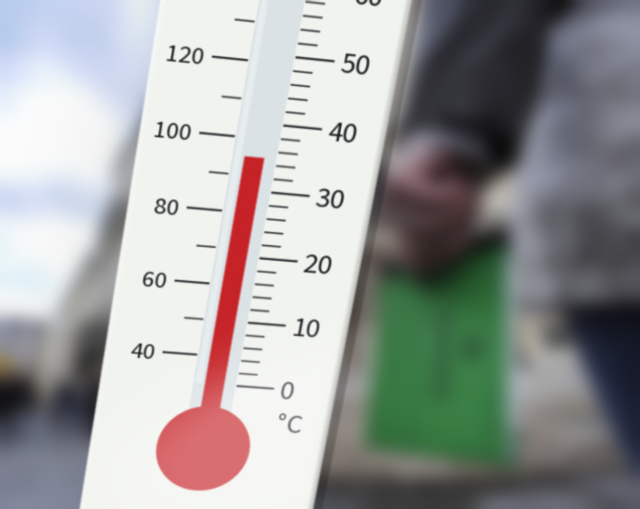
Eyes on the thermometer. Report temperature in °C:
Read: 35 °C
